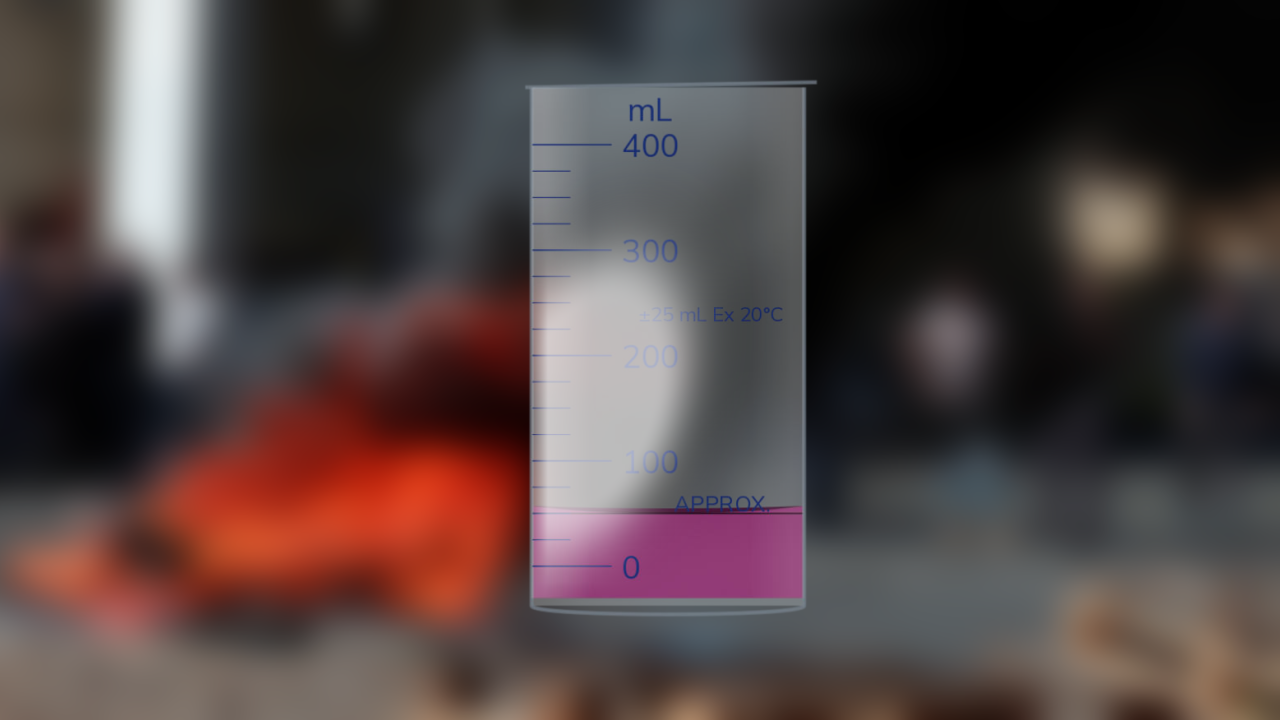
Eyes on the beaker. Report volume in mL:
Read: 50 mL
